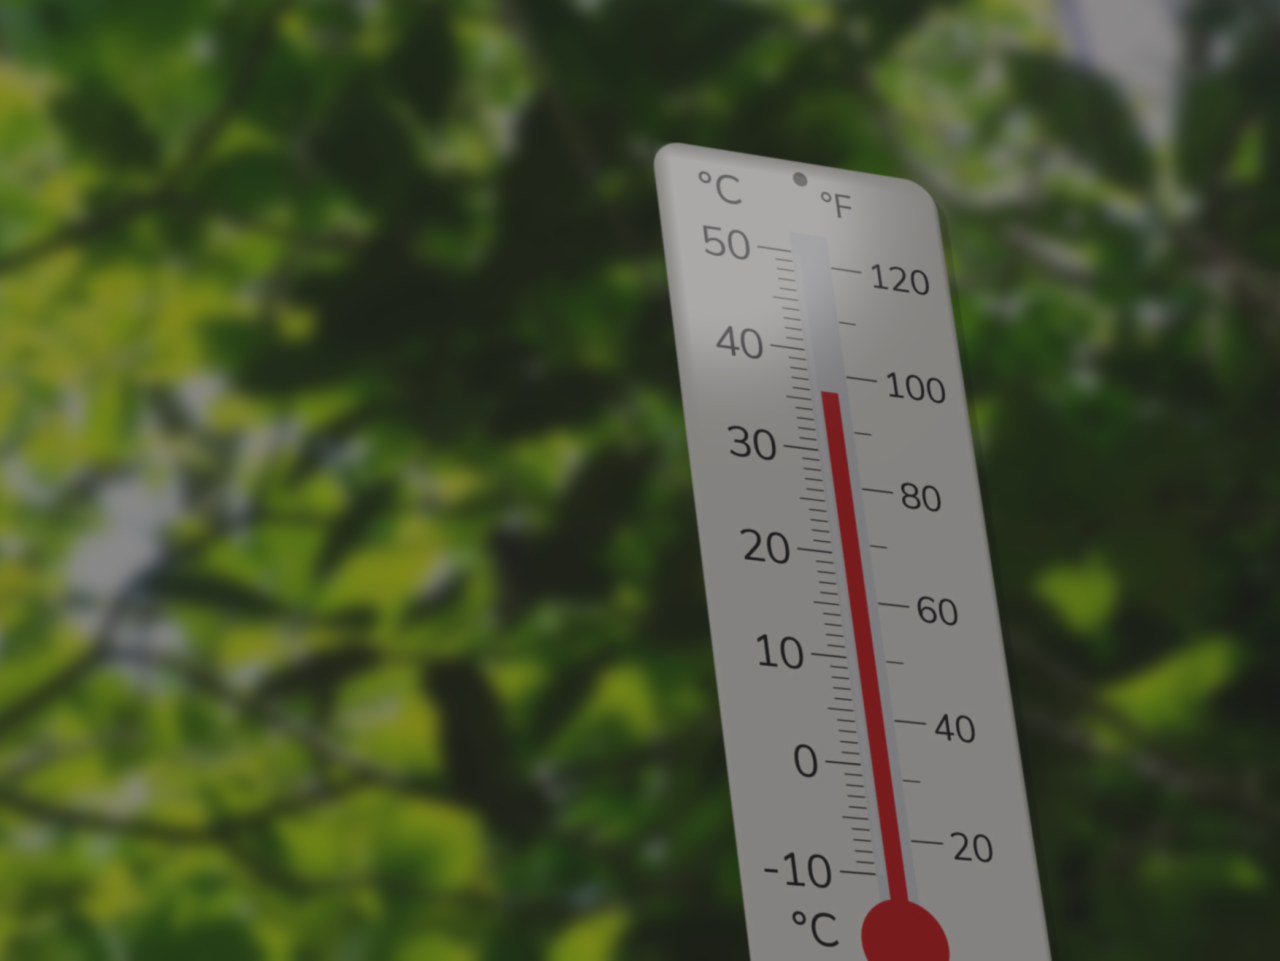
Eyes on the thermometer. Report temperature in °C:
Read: 36 °C
